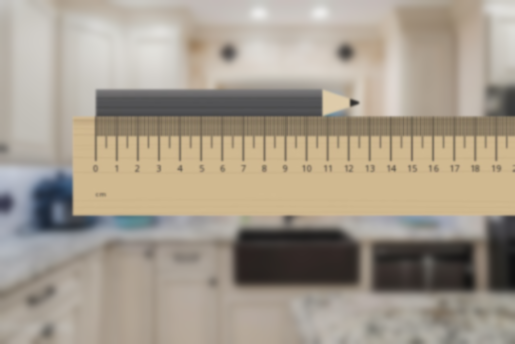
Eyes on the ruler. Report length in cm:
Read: 12.5 cm
